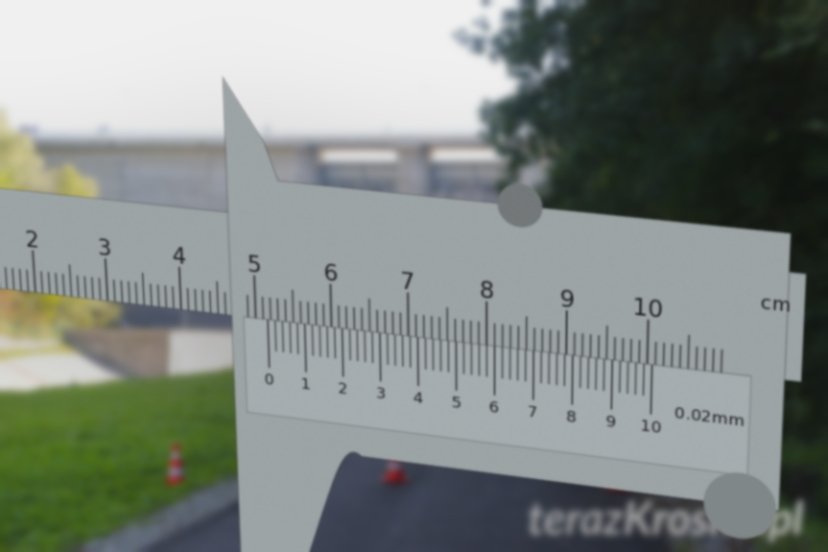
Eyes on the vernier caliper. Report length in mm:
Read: 51.6 mm
